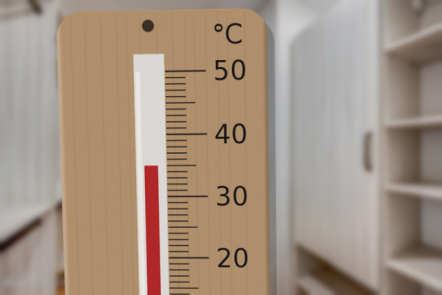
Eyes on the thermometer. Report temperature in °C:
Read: 35 °C
